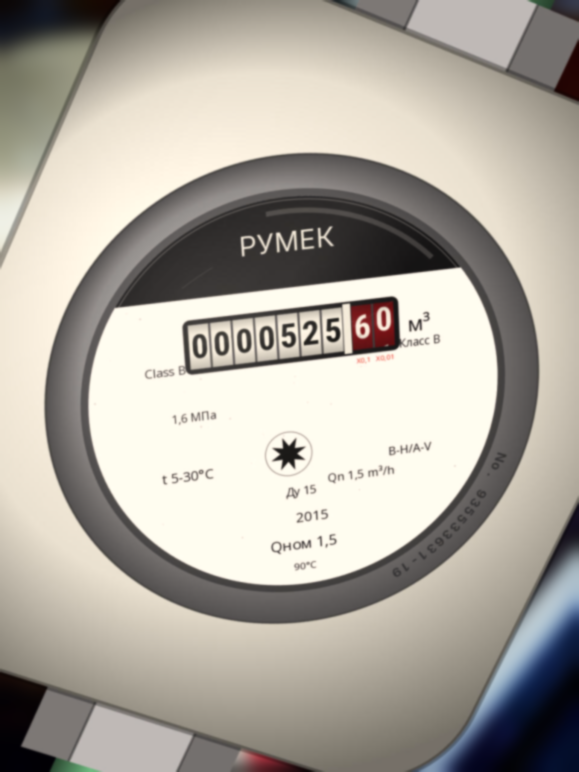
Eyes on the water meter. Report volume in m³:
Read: 525.60 m³
